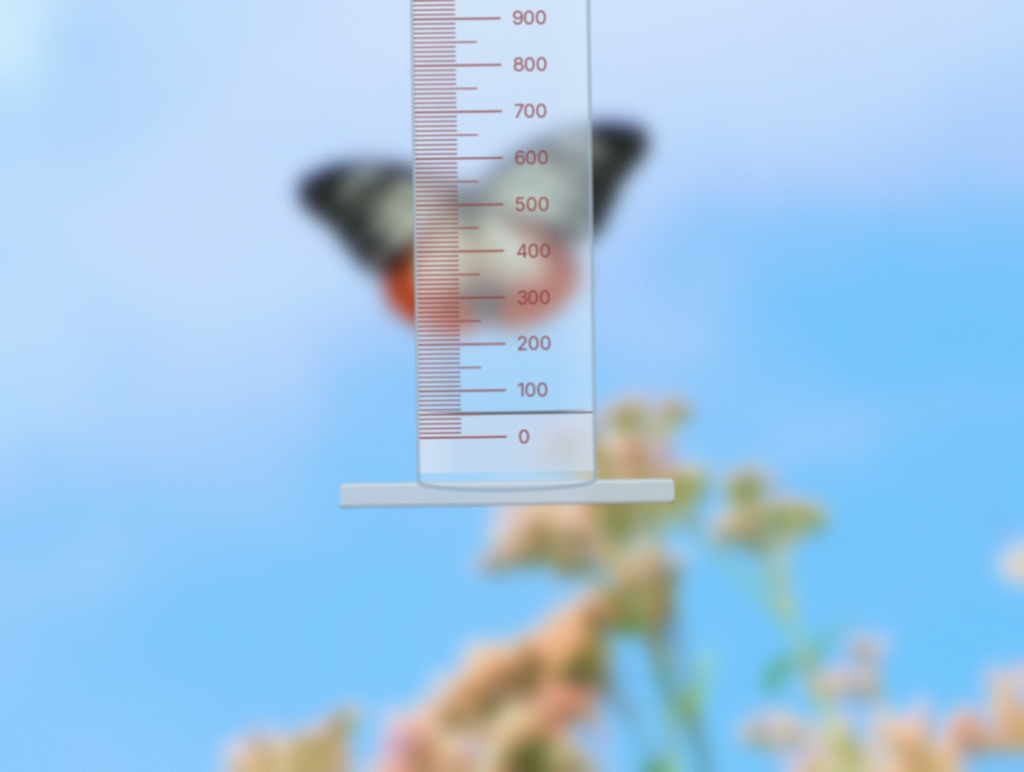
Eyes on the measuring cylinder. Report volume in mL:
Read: 50 mL
